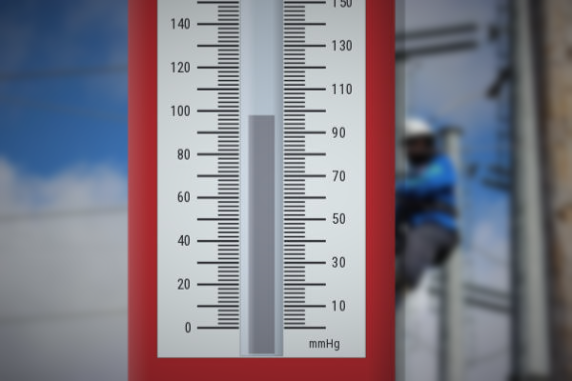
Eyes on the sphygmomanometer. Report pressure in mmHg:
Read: 98 mmHg
